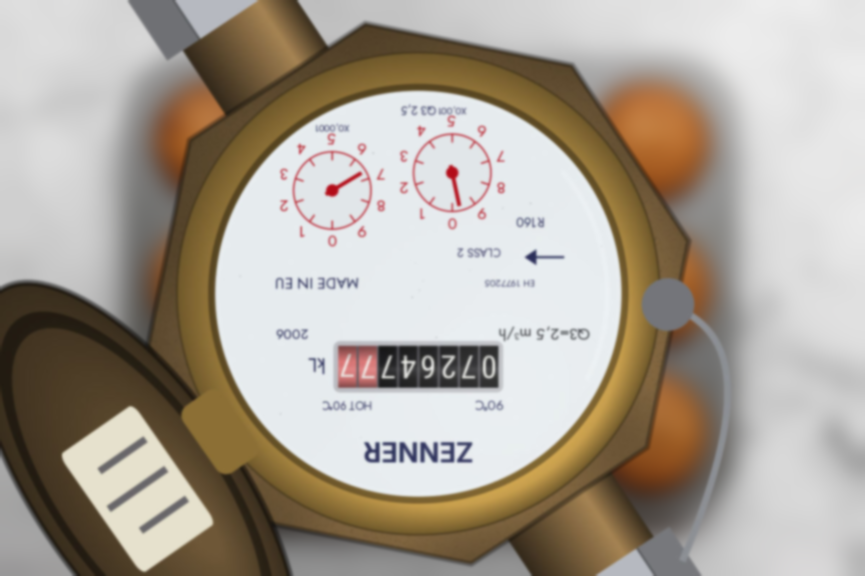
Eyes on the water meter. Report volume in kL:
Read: 72647.7696 kL
